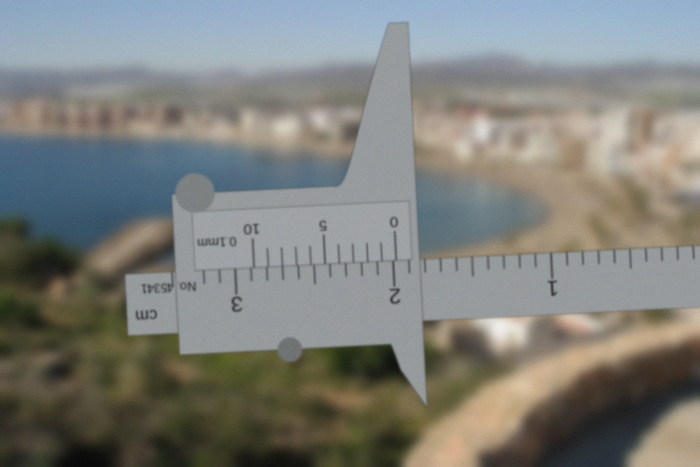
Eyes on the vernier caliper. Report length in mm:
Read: 19.8 mm
